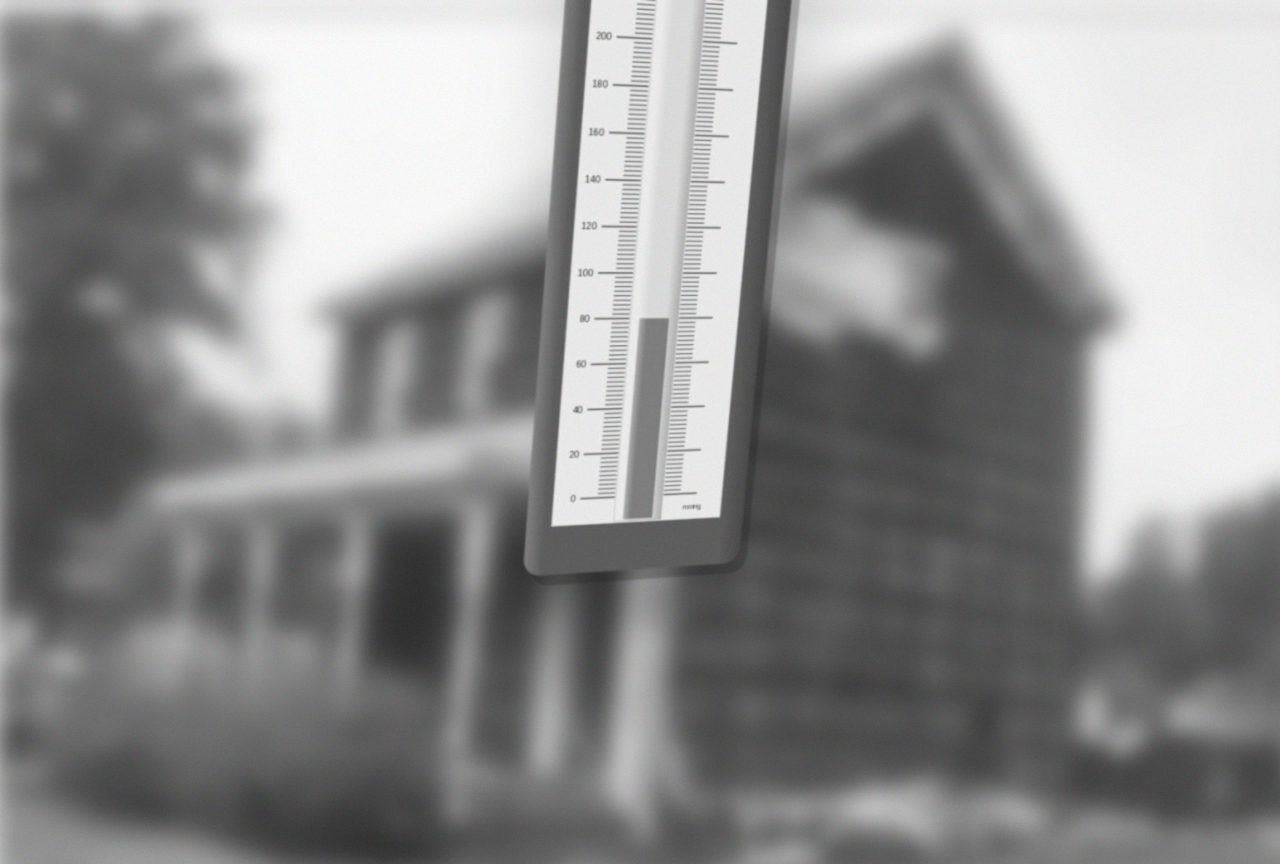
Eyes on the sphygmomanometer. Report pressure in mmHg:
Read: 80 mmHg
